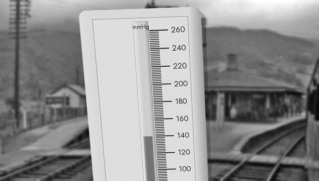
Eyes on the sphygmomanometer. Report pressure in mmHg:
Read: 140 mmHg
